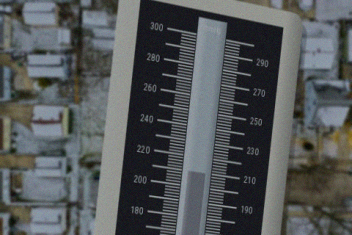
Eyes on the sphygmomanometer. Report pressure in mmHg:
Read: 210 mmHg
